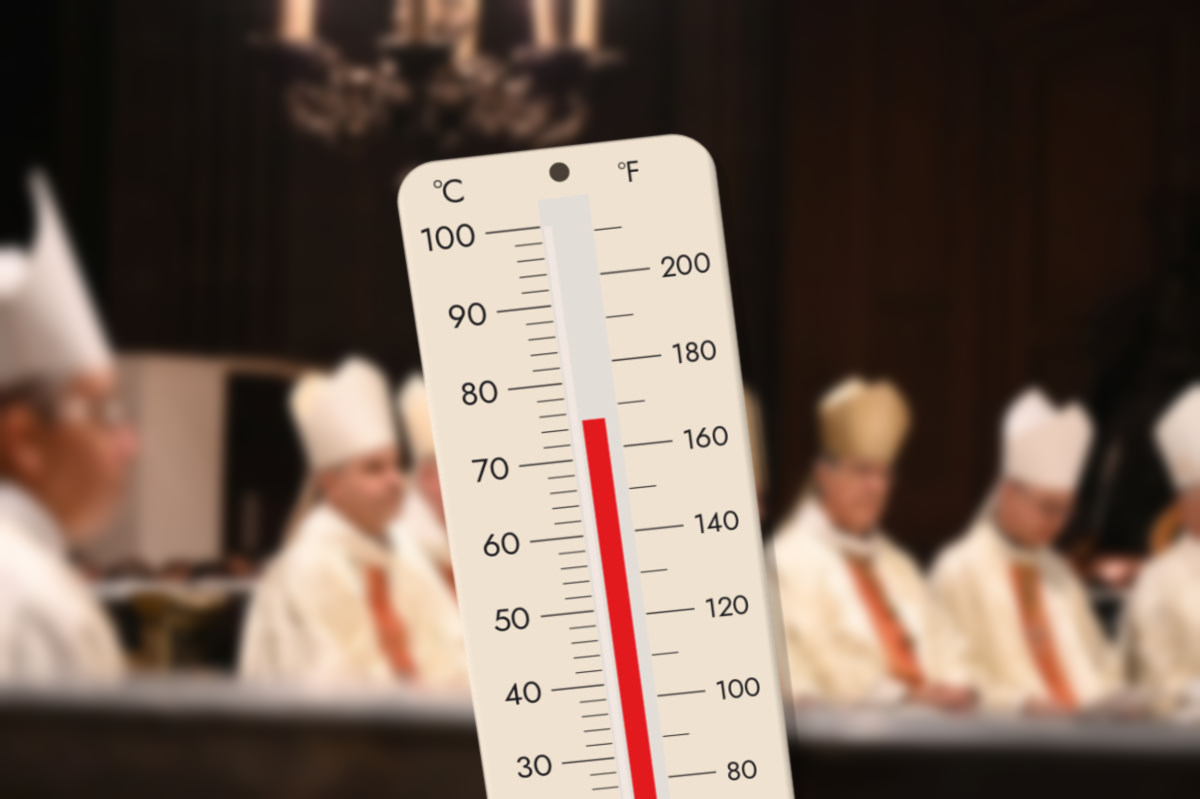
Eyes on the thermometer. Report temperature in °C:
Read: 75 °C
